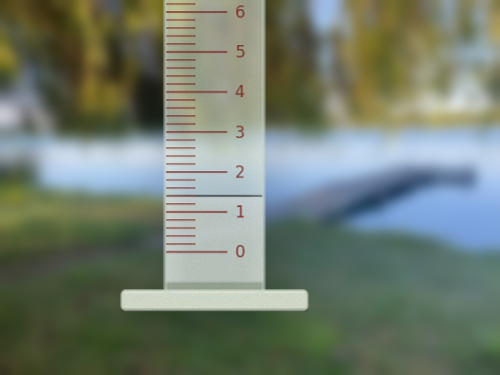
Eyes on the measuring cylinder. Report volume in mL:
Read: 1.4 mL
